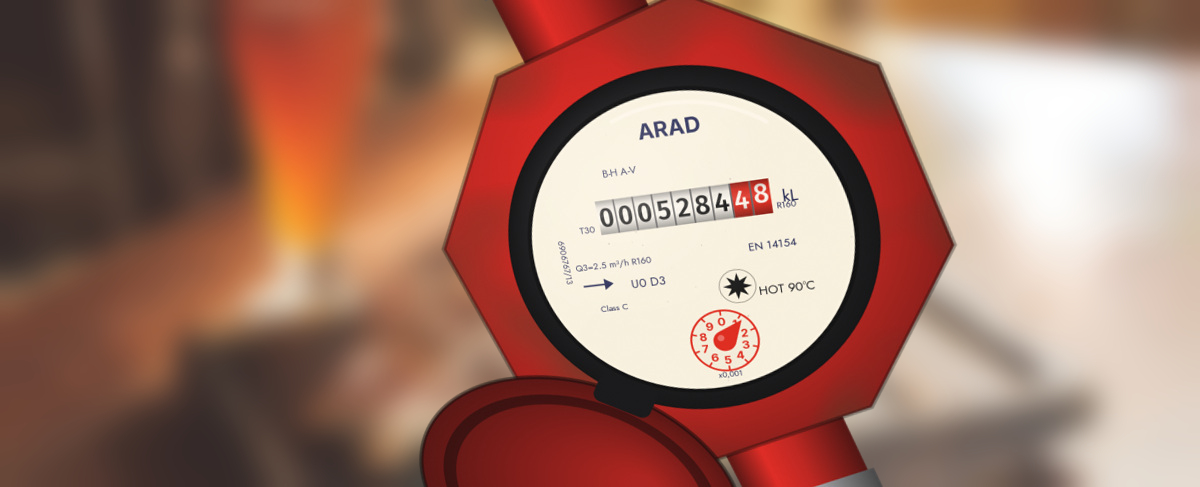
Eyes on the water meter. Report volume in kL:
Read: 5284.481 kL
